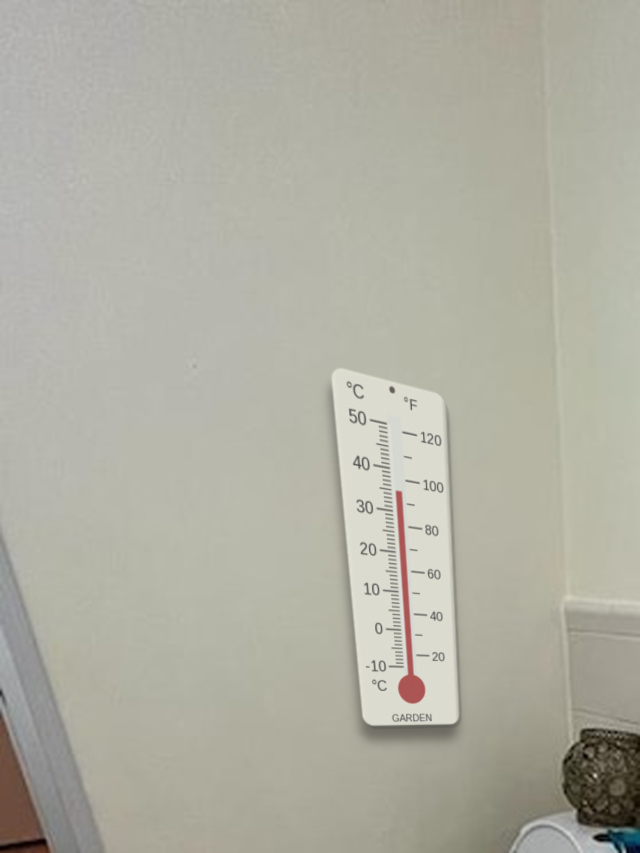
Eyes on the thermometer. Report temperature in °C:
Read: 35 °C
